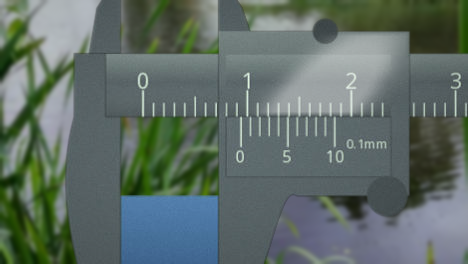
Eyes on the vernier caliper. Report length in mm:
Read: 9.4 mm
